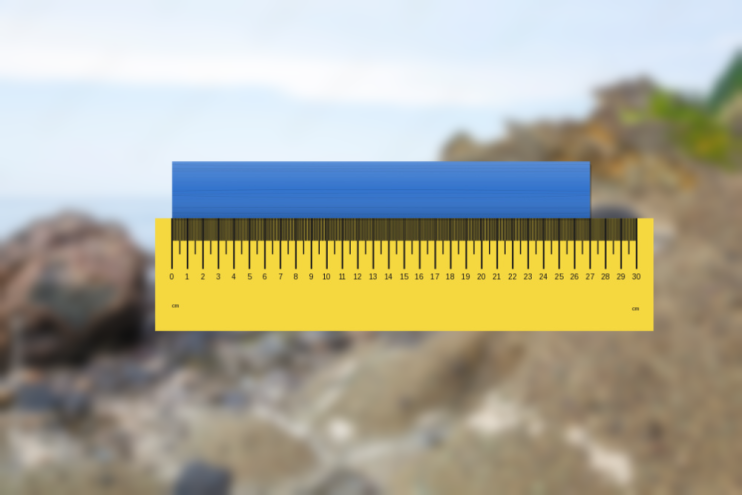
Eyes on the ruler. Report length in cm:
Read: 27 cm
